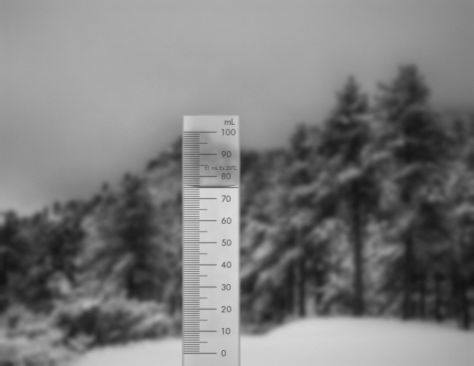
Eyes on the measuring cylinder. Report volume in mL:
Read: 75 mL
